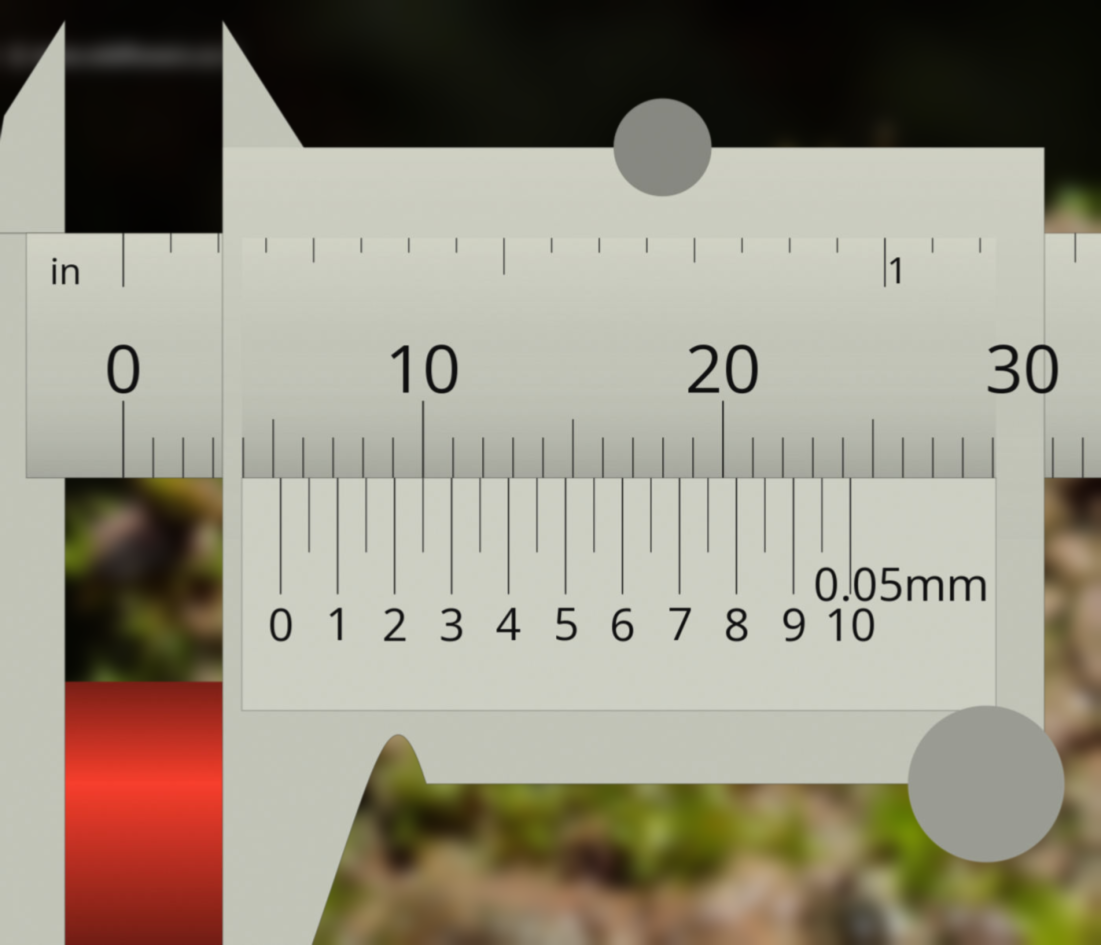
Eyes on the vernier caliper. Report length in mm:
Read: 5.25 mm
